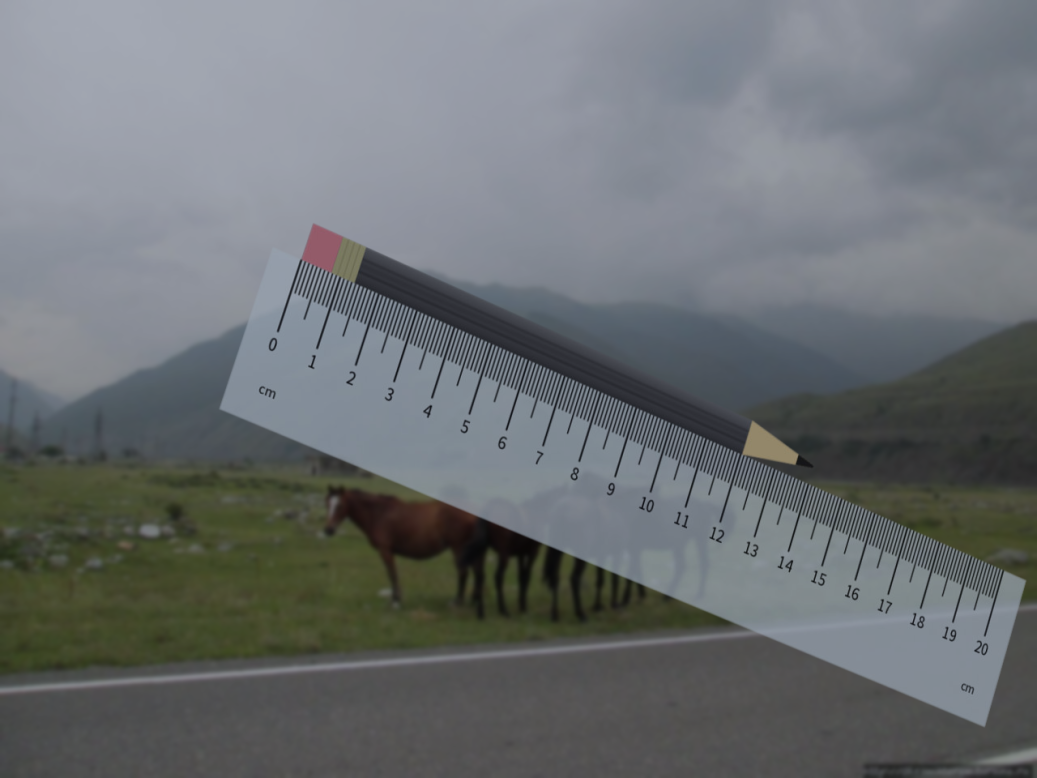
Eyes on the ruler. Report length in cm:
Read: 14 cm
